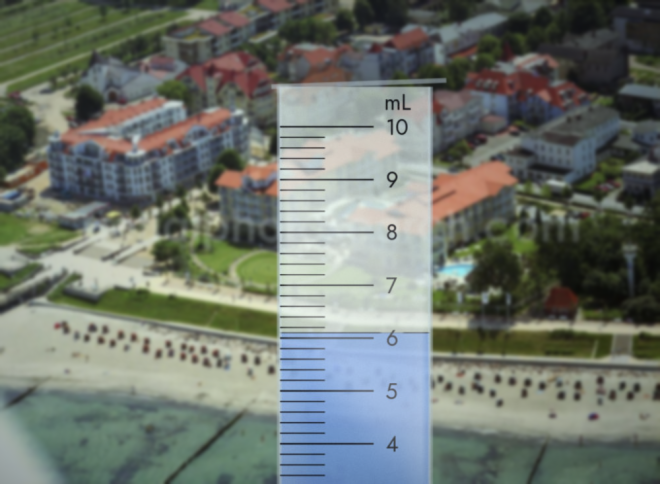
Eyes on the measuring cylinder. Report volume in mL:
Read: 6.1 mL
